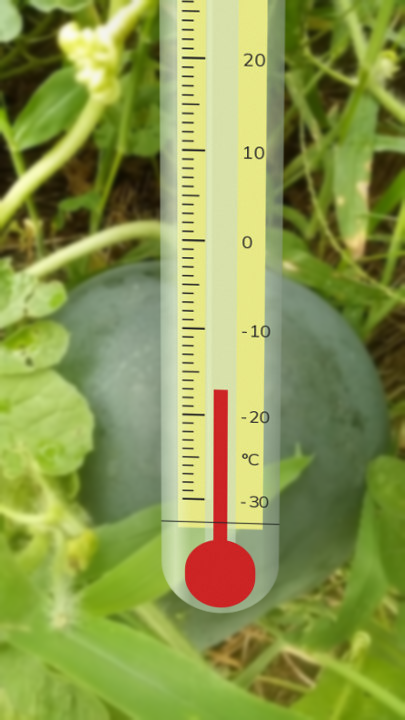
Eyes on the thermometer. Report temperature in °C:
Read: -17 °C
